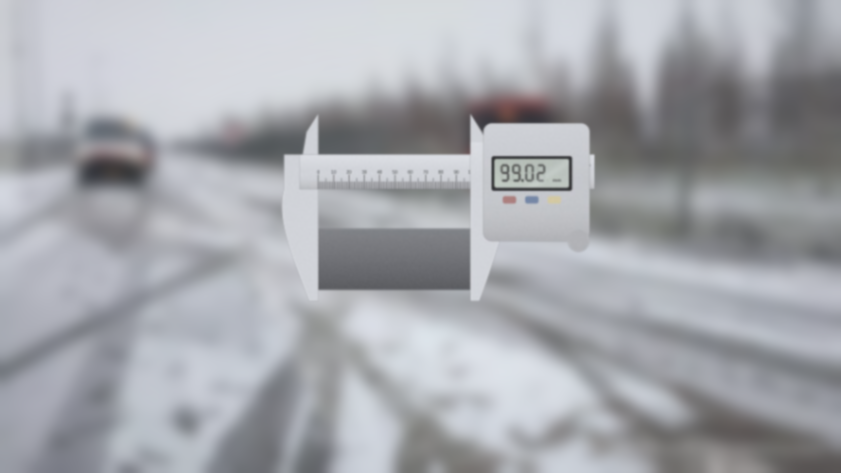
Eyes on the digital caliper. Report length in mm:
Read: 99.02 mm
